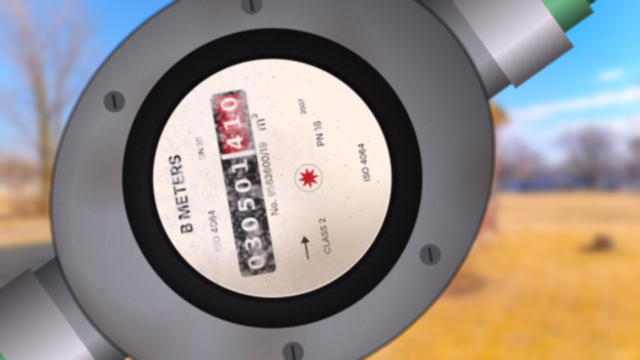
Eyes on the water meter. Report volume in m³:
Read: 30501.410 m³
